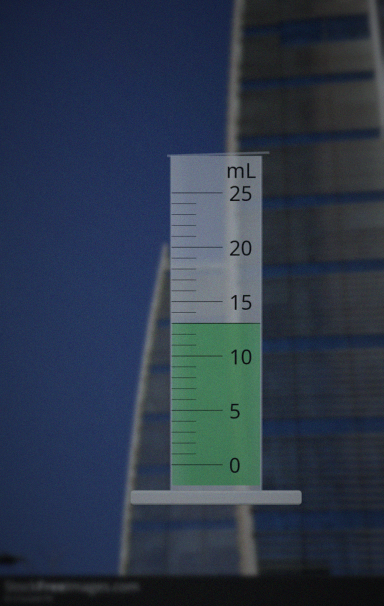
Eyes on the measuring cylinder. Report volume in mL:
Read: 13 mL
